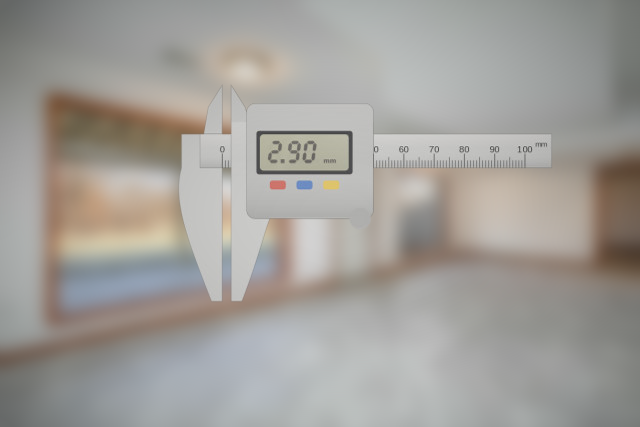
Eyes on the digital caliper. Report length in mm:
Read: 2.90 mm
